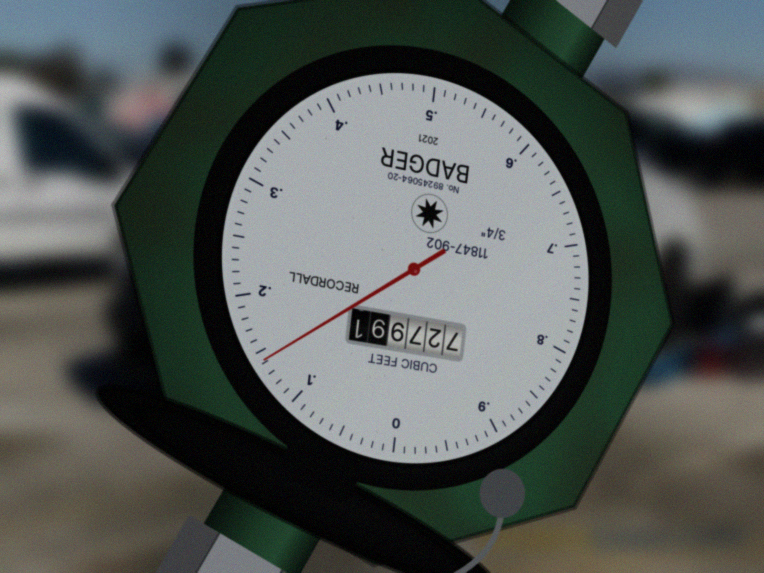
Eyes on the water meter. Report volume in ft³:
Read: 727991.14 ft³
